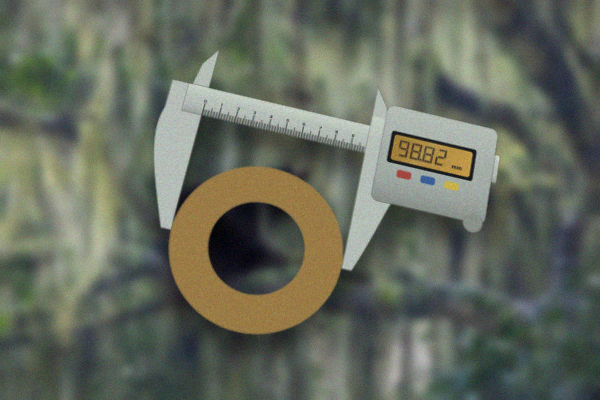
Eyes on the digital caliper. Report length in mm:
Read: 98.82 mm
